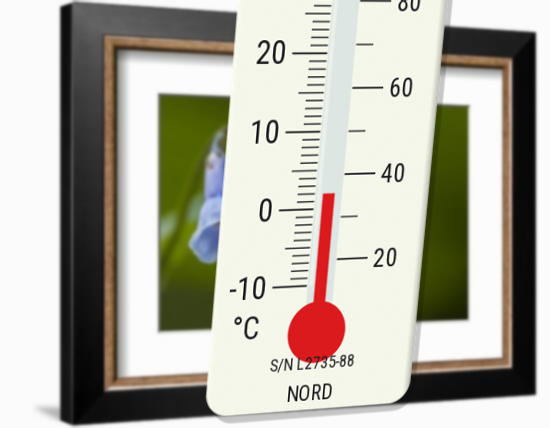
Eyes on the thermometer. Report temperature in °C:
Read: 2 °C
